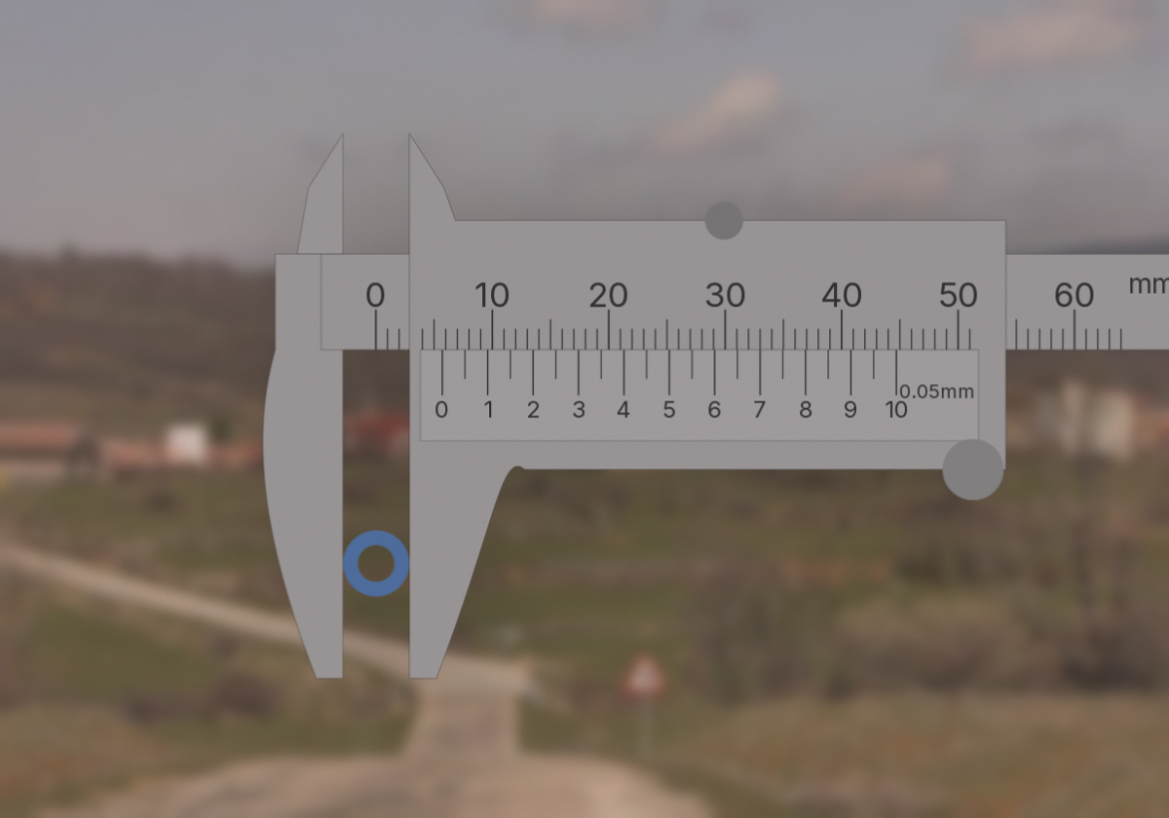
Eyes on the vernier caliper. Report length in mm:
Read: 5.7 mm
